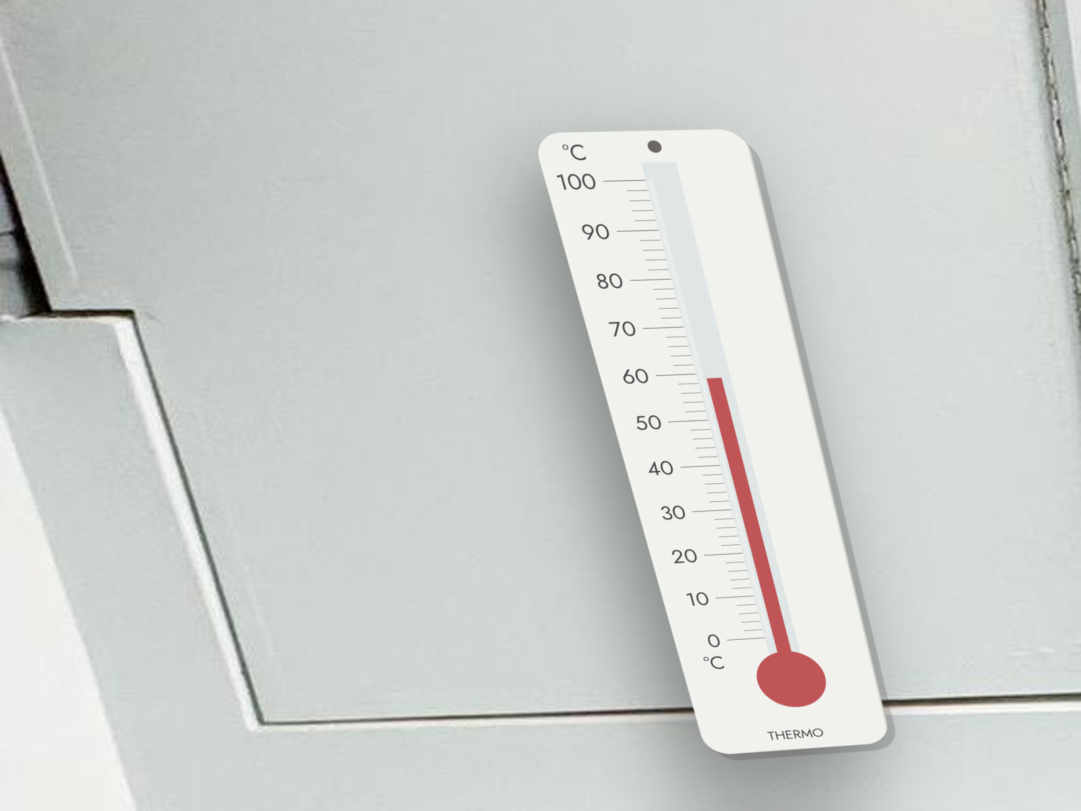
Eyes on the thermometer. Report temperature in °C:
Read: 59 °C
